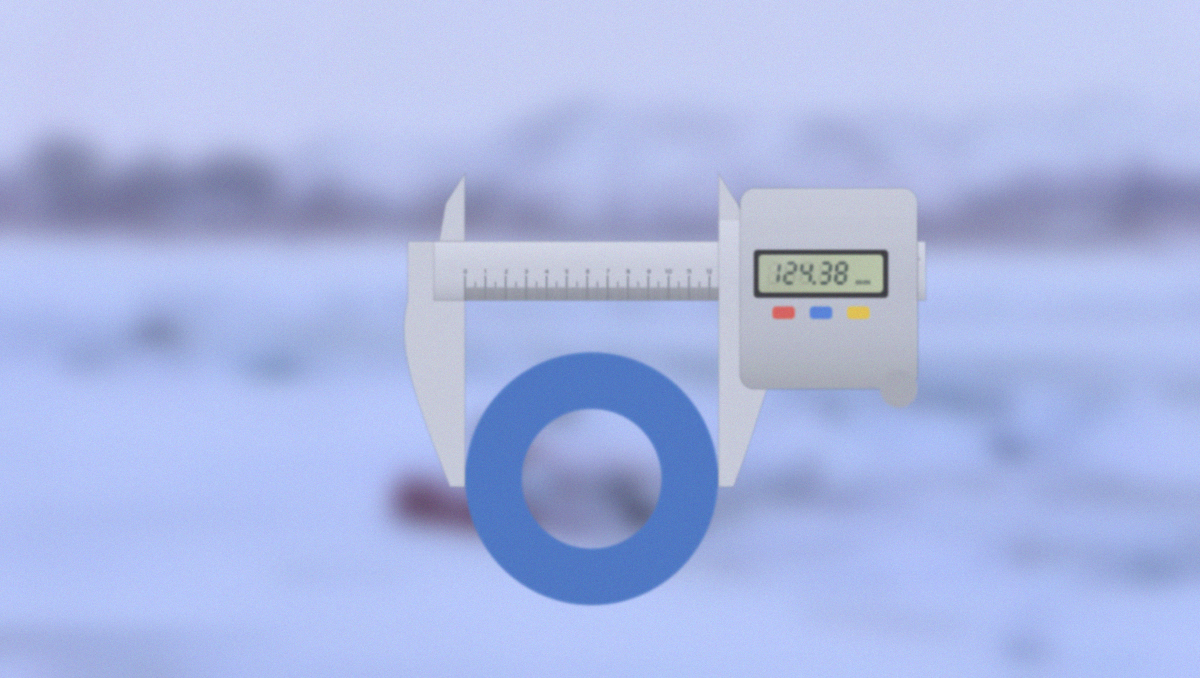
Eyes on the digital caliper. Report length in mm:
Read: 124.38 mm
